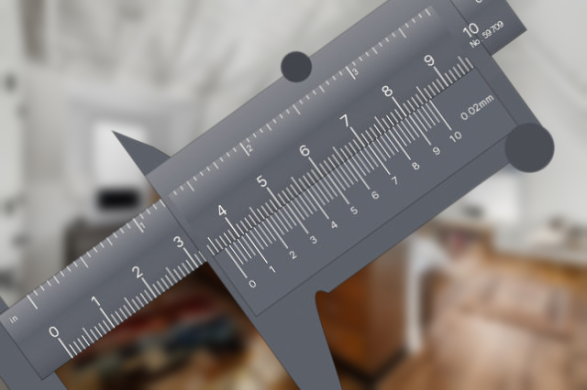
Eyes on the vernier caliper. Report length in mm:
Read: 36.5 mm
